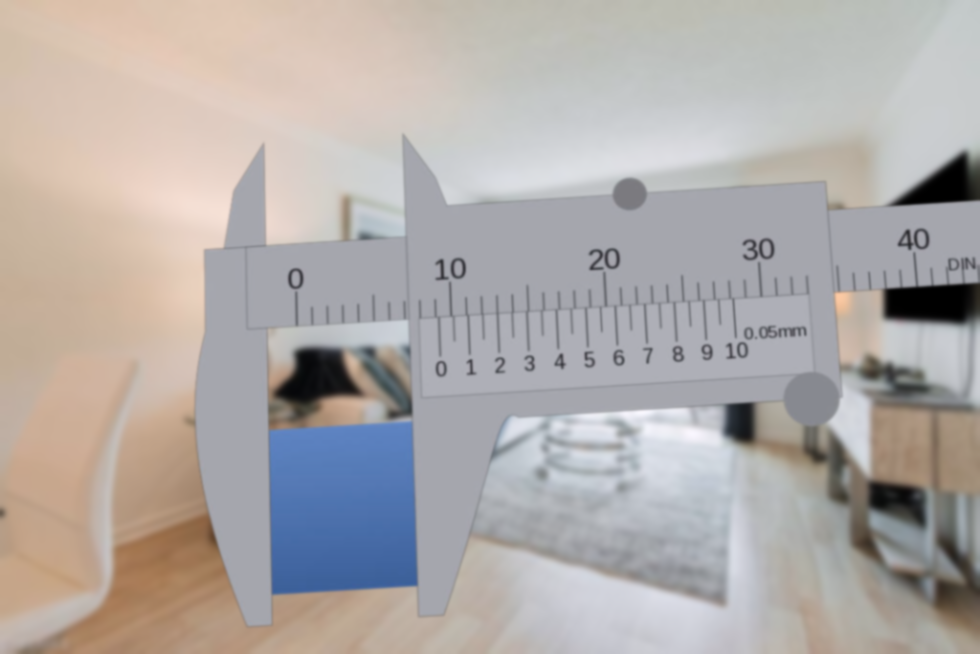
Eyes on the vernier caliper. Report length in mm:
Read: 9.2 mm
